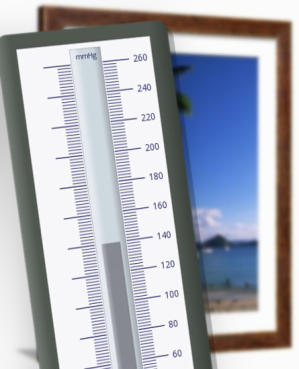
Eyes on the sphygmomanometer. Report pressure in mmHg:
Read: 140 mmHg
